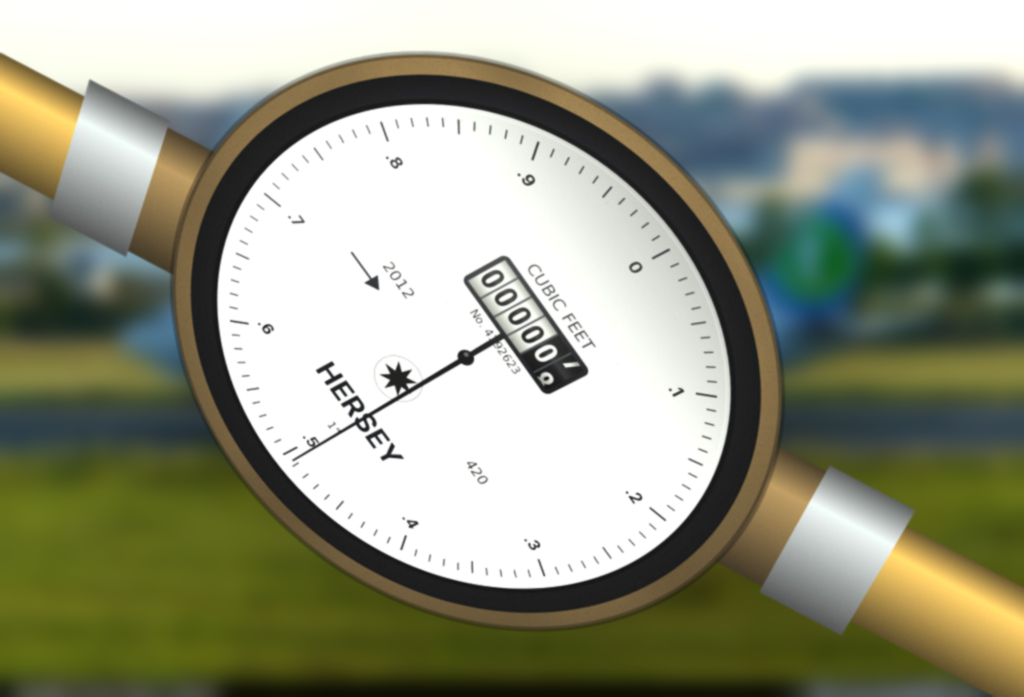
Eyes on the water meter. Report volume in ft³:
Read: 7.49 ft³
